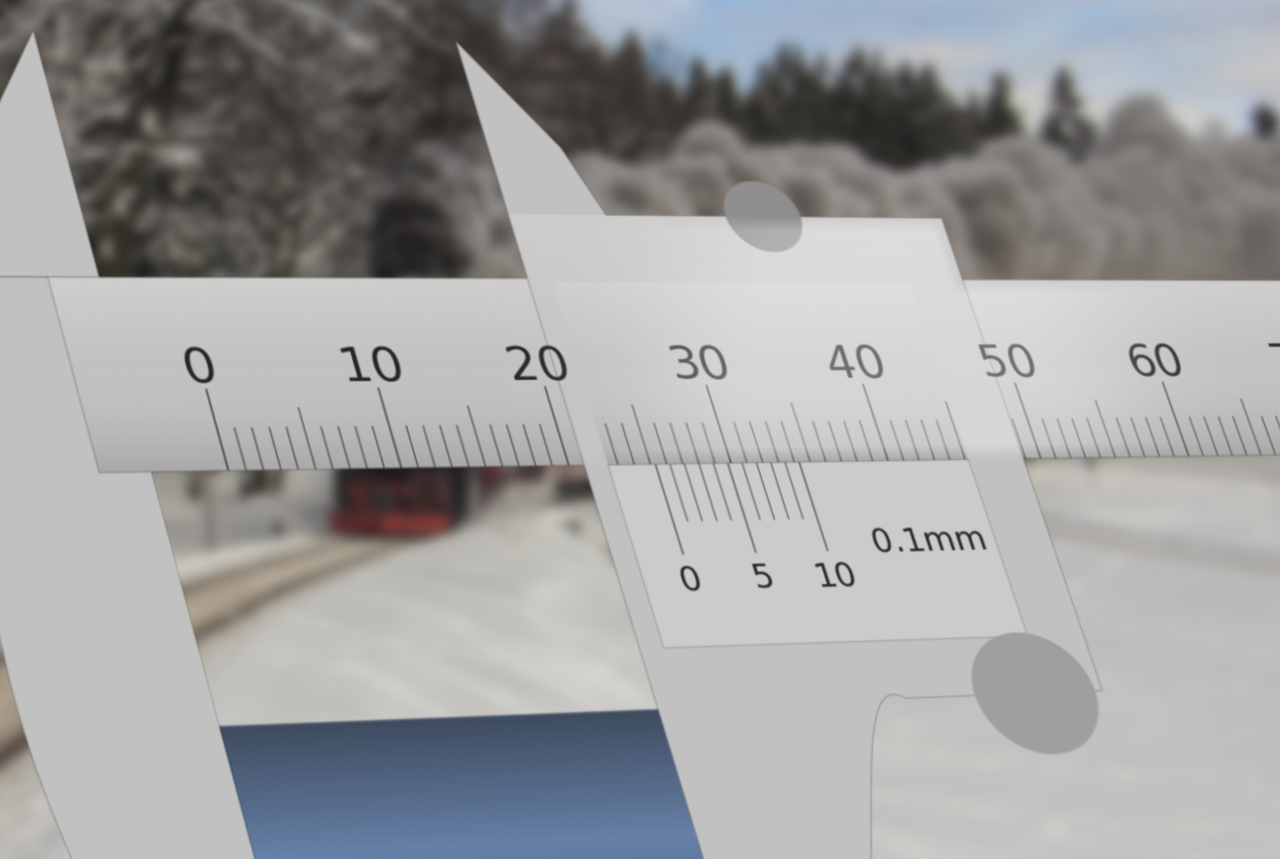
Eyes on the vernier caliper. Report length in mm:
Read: 25.3 mm
